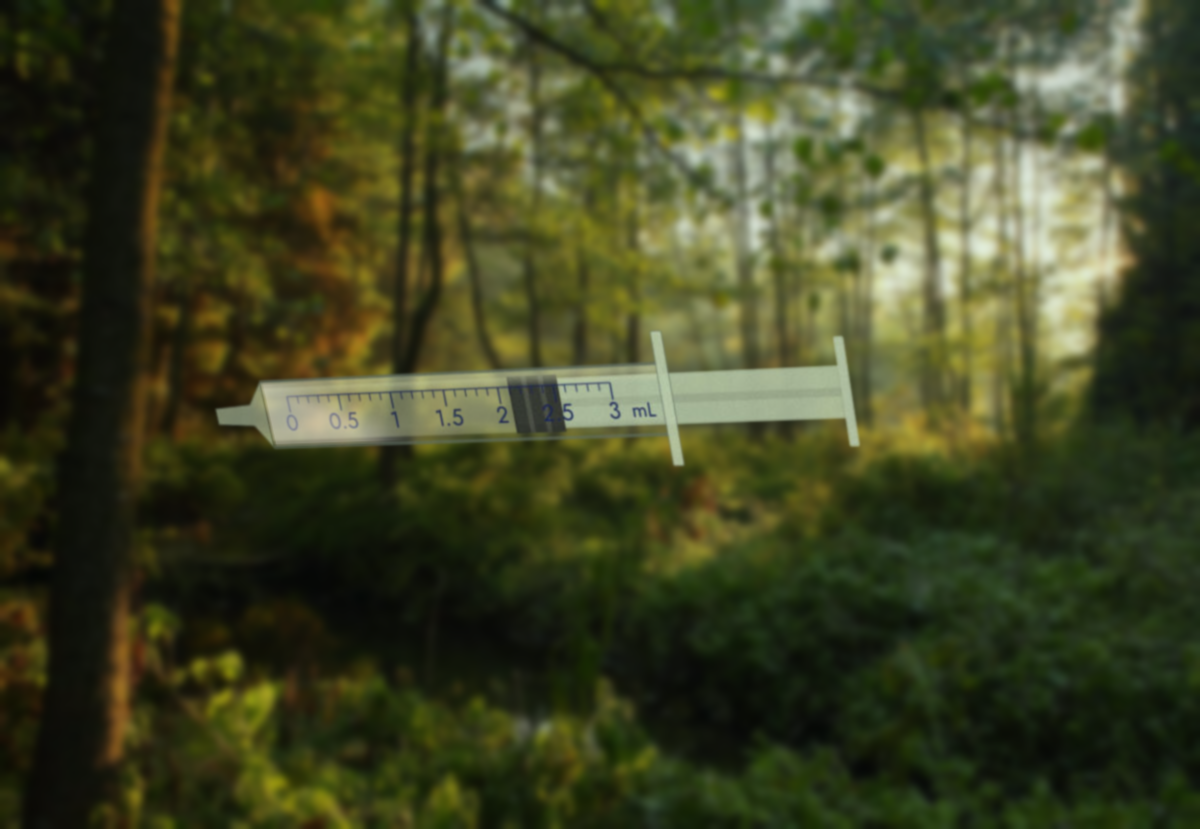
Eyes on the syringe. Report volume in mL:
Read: 2.1 mL
